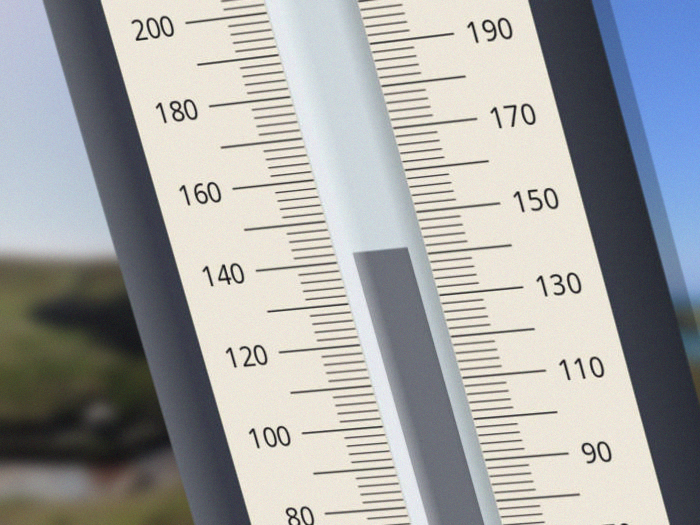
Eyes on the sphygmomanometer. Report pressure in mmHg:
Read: 142 mmHg
